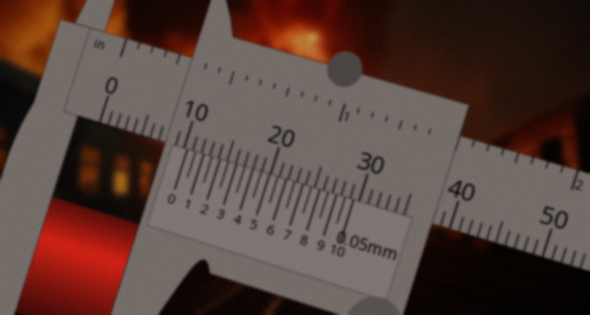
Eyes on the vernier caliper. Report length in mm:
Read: 10.4 mm
